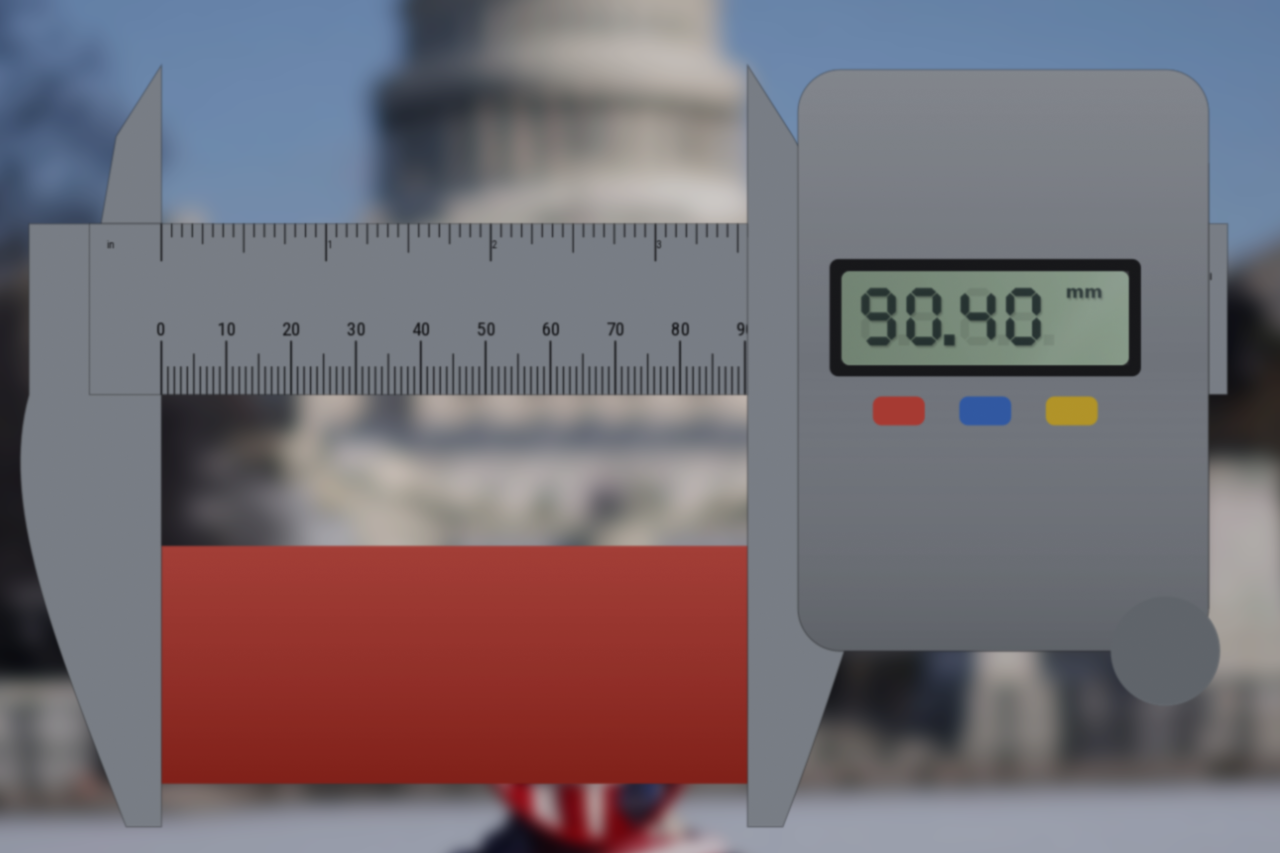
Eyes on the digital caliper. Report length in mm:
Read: 90.40 mm
